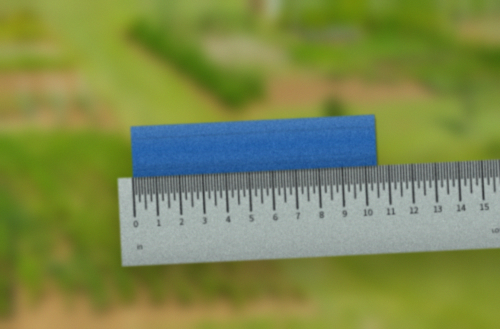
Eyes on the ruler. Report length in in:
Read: 10.5 in
